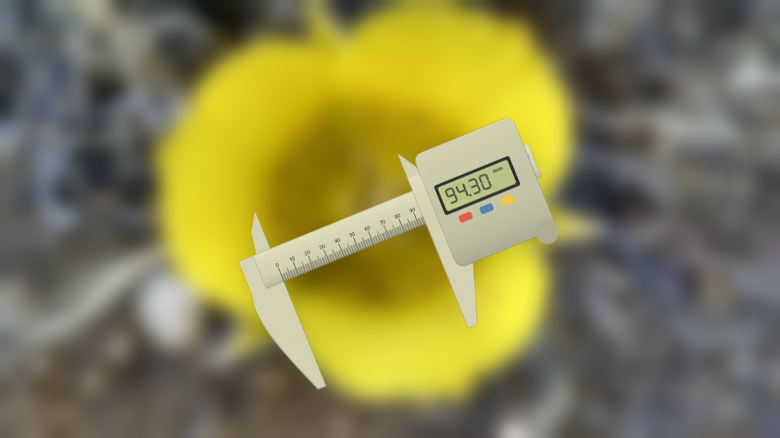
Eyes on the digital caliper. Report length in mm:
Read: 94.30 mm
